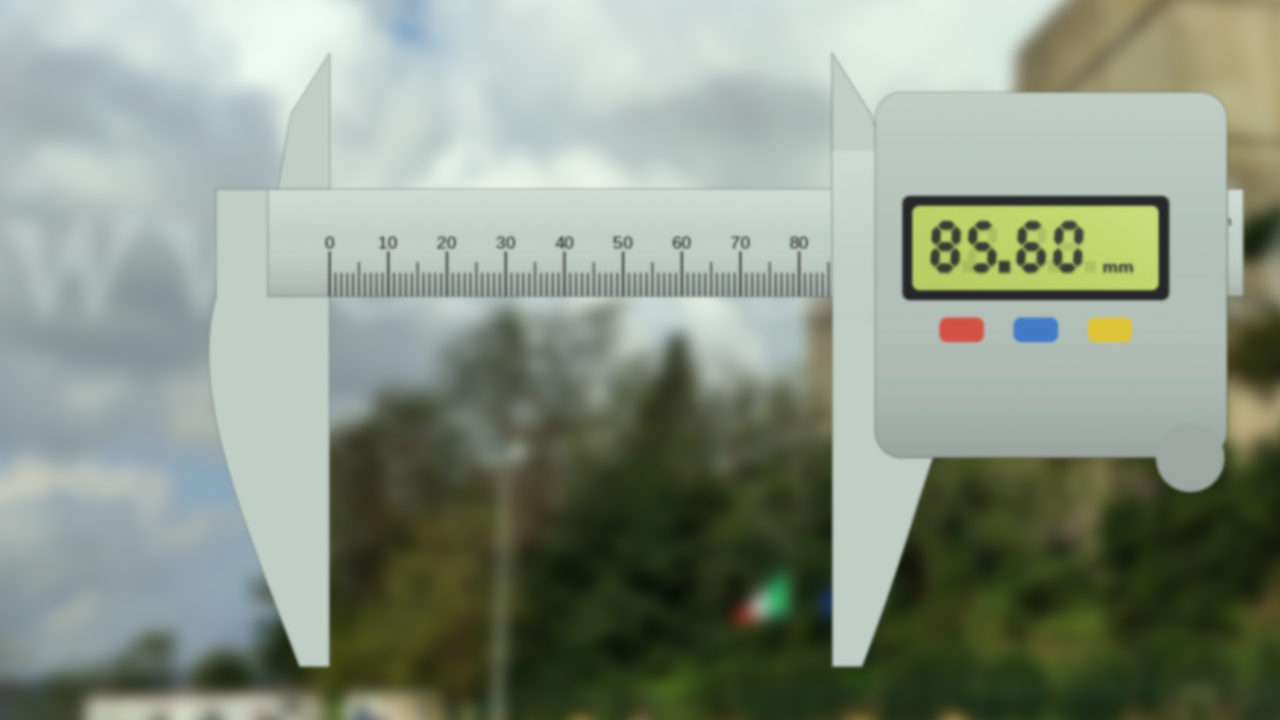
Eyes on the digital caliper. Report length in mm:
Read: 85.60 mm
